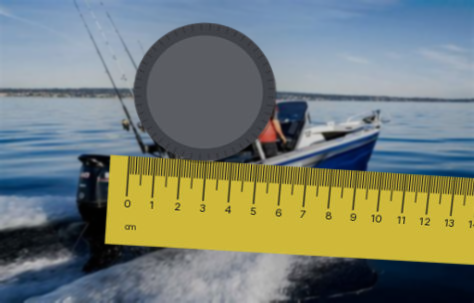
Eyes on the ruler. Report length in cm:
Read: 5.5 cm
